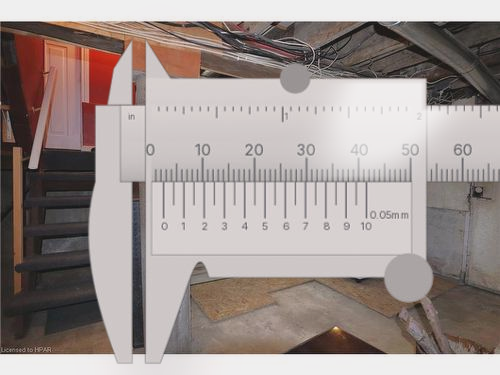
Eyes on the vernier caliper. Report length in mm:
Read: 2.5 mm
